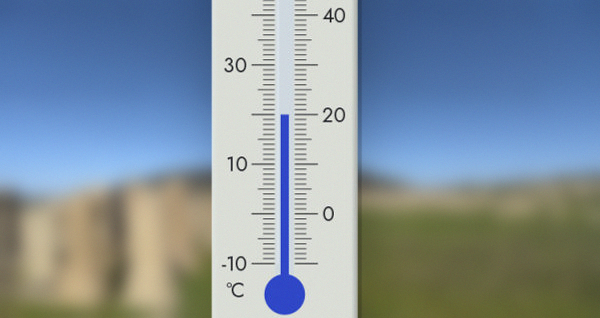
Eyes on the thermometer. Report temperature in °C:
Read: 20 °C
